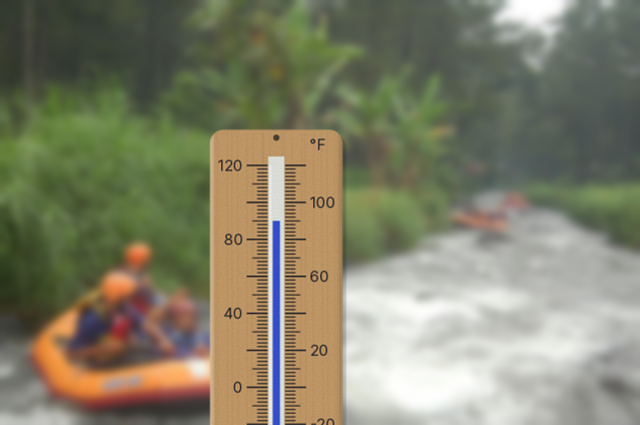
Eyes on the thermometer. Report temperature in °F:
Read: 90 °F
